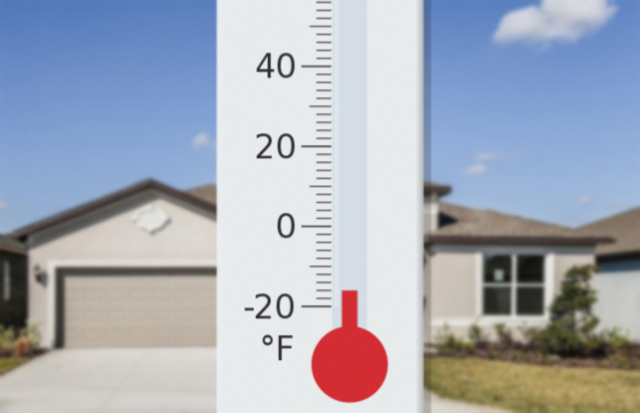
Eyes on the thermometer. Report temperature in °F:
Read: -16 °F
